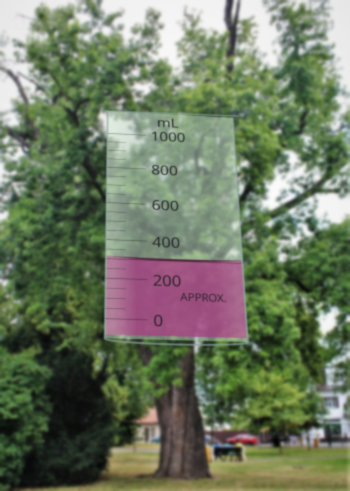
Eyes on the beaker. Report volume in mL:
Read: 300 mL
